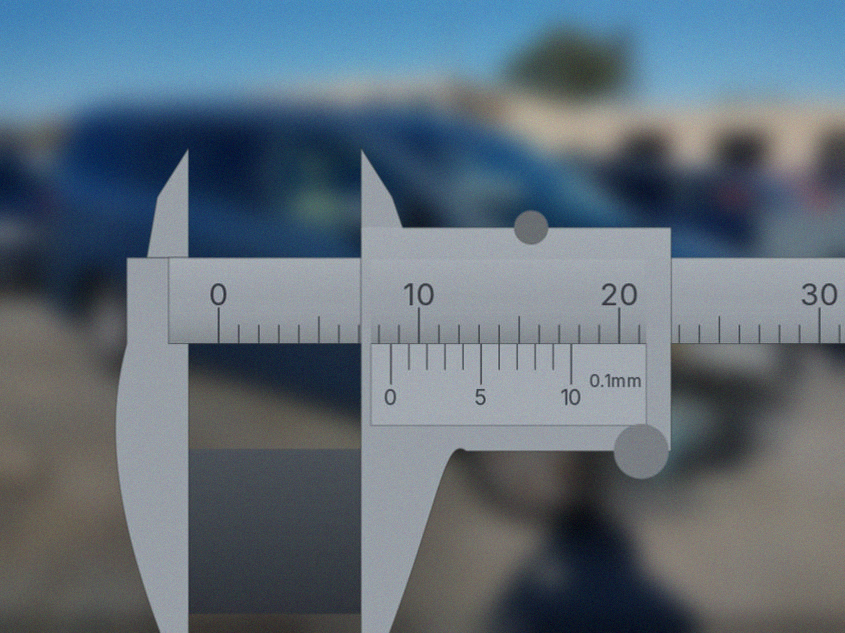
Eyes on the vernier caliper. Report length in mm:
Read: 8.6 mm
